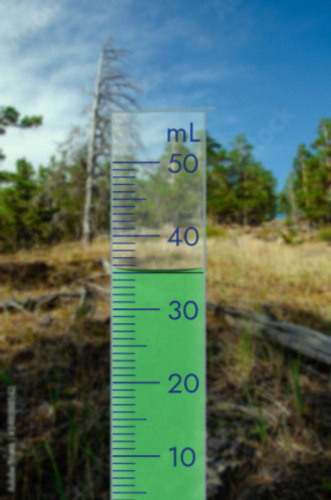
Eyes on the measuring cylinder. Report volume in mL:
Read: 35 mL
